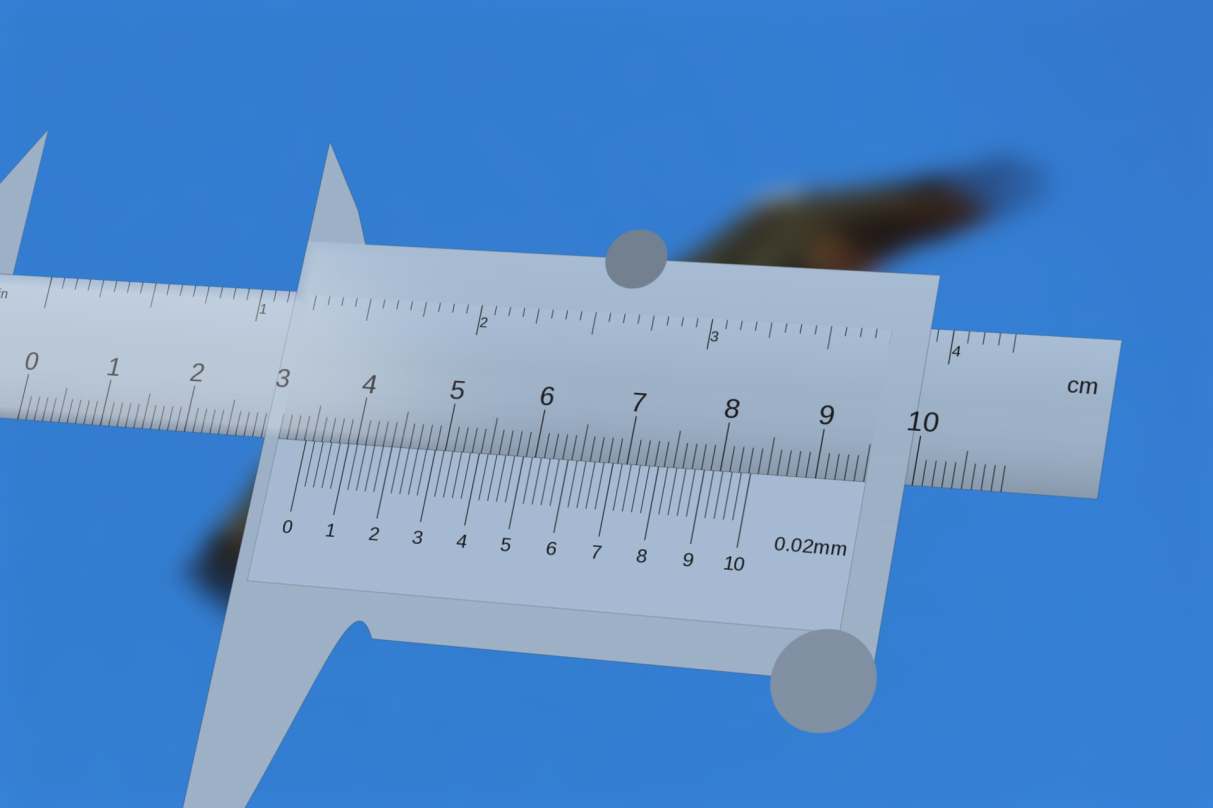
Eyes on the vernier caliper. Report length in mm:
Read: 34.2 mm
